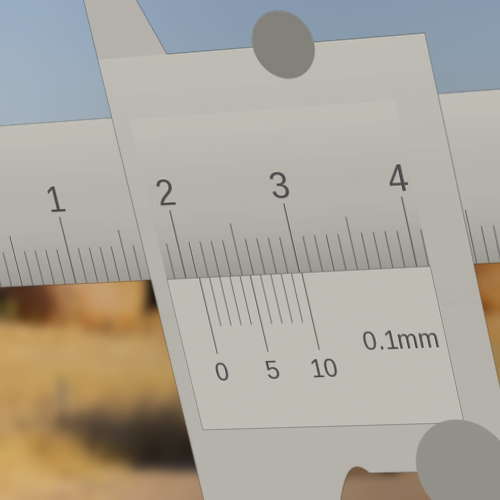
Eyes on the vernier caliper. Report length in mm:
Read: 21.2 mm
